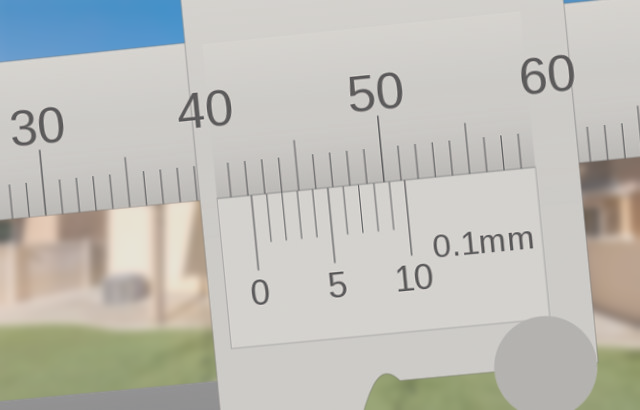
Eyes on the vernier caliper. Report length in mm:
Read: 42.2 mm
